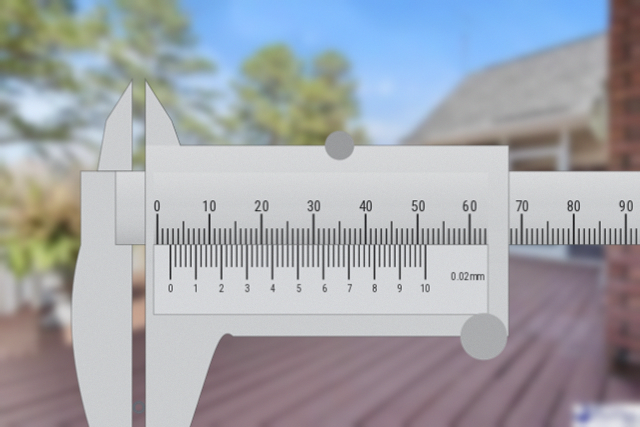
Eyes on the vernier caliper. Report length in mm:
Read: 2.5 mm
